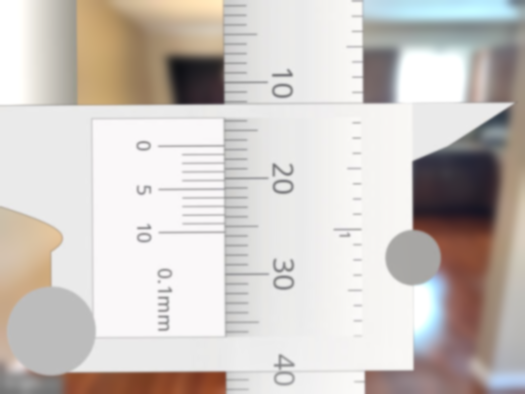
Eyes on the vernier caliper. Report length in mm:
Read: 16.6 mm
